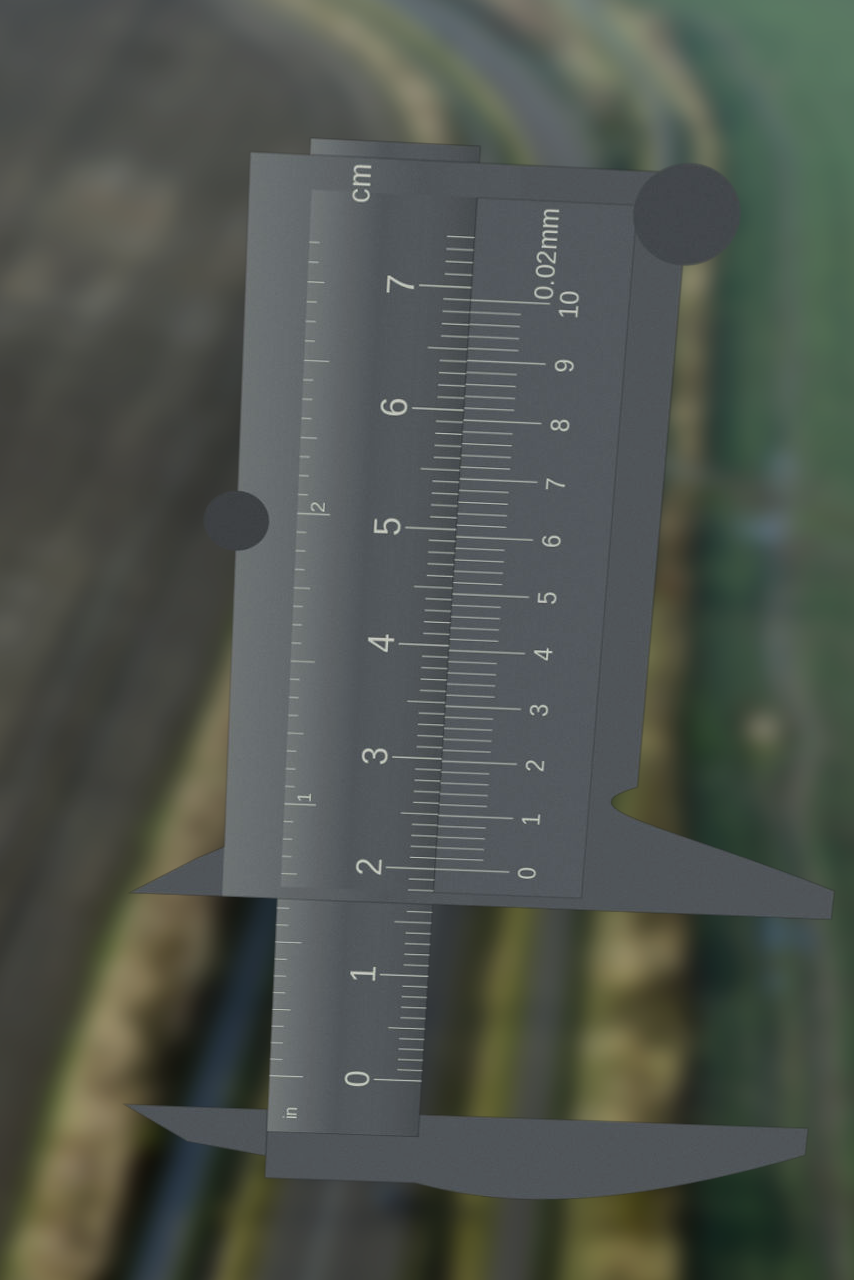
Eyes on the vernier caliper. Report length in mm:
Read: 20.0 mm
